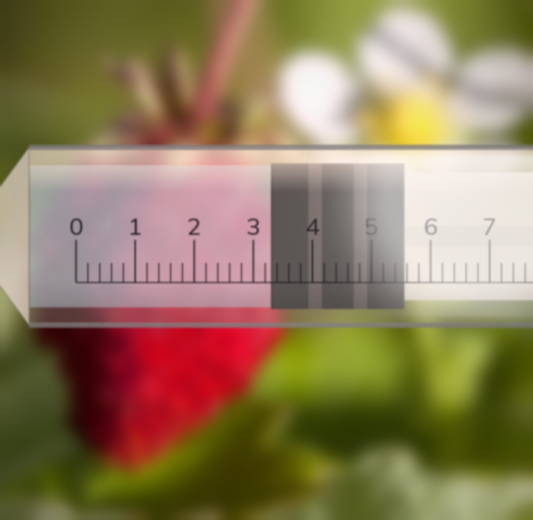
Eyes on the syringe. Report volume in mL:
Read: 3.3 mL
